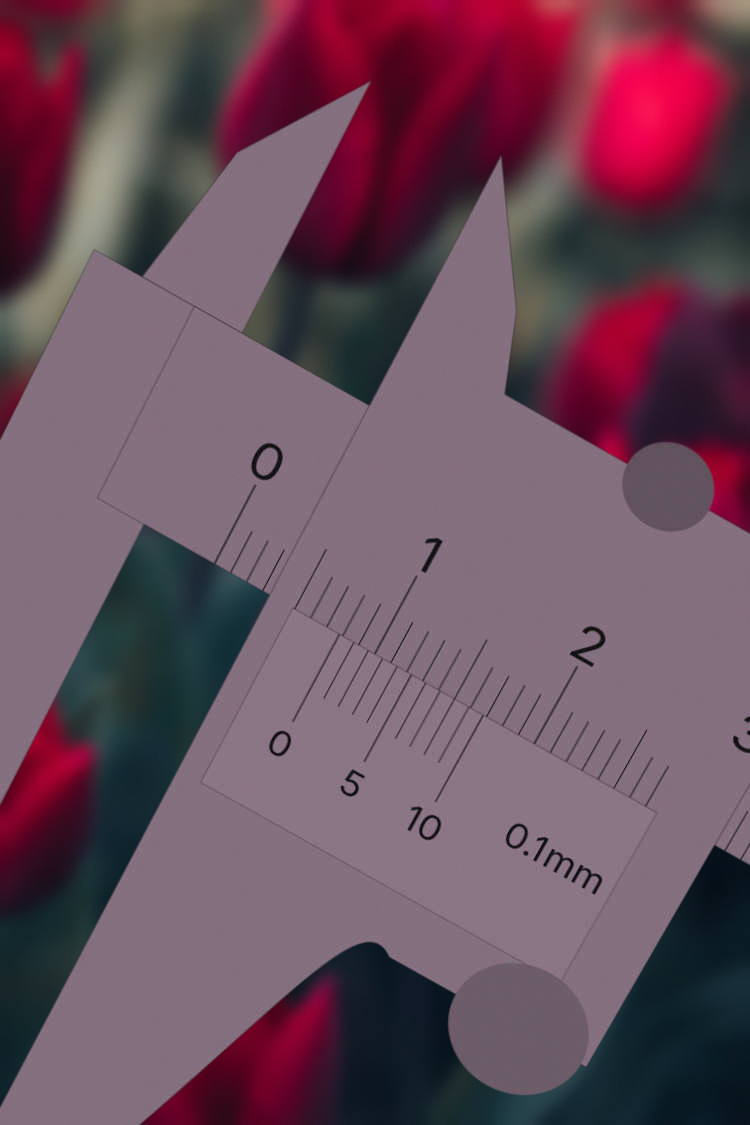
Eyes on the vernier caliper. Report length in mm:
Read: 7.8 mm
